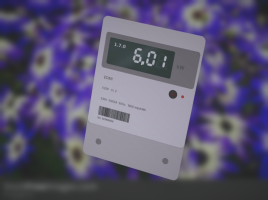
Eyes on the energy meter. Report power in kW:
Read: 6.01 kW
